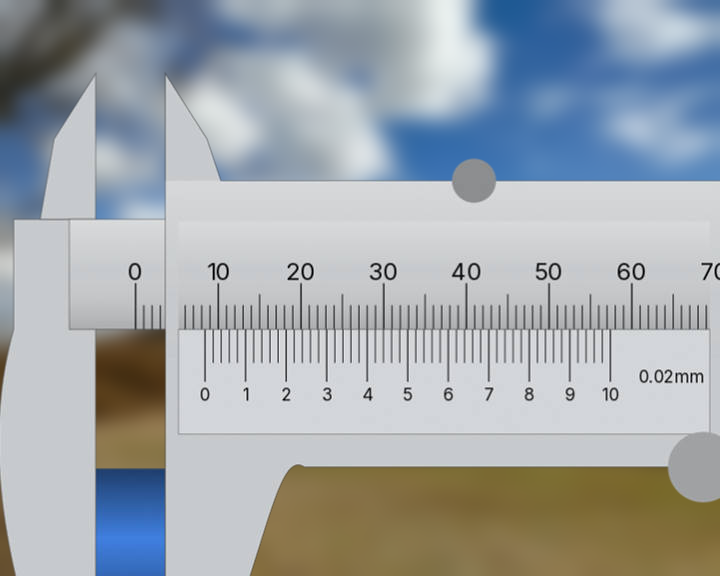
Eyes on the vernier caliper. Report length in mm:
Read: 8.4 mm
